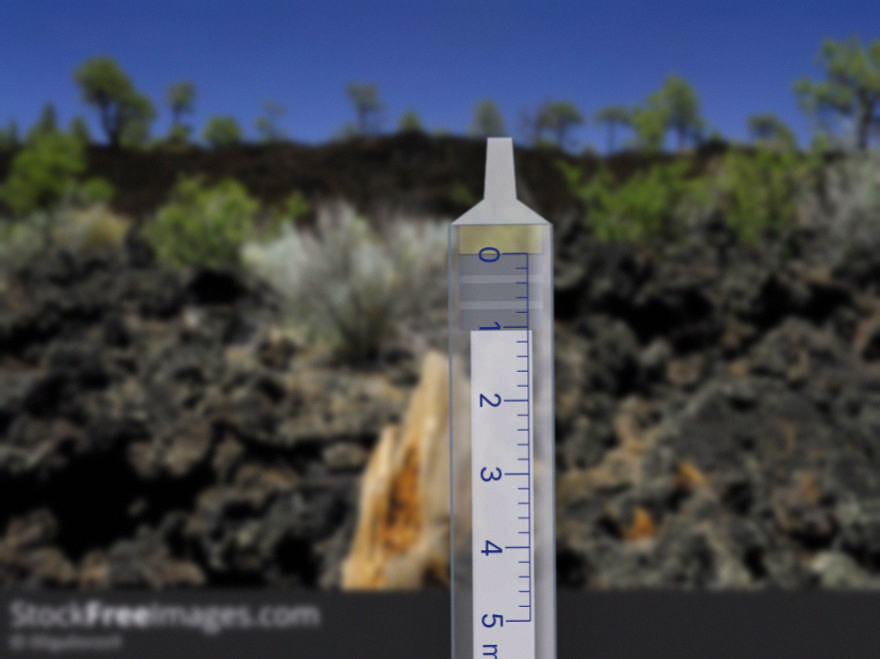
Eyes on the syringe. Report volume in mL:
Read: 0 mL
